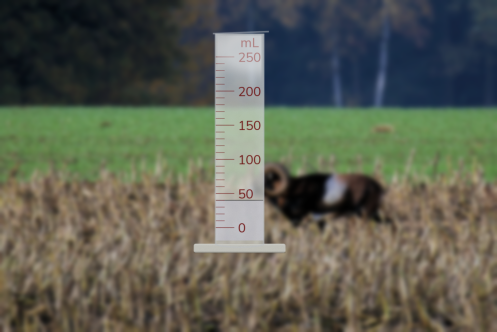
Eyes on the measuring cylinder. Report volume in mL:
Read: 40 mL
